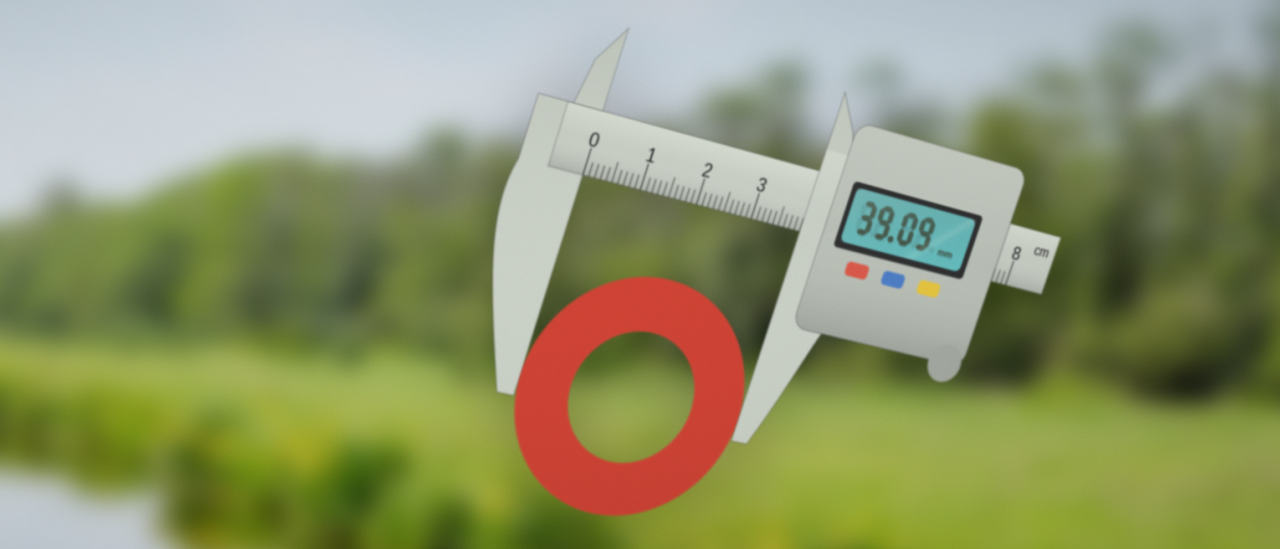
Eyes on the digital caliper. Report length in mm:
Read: 39.09 mm
